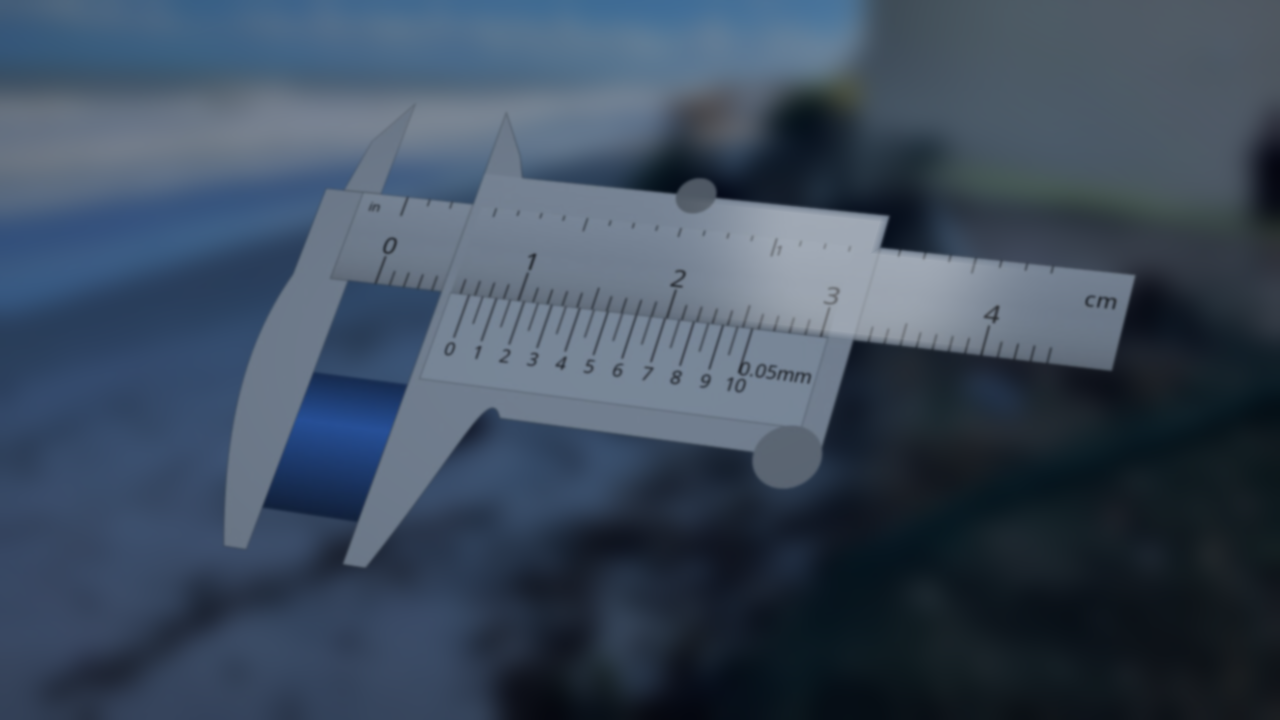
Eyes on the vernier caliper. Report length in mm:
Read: 6.6 mm
